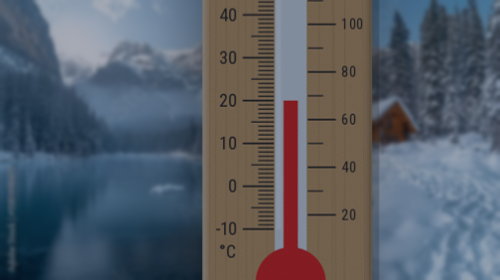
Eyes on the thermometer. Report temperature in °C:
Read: 20 °C
